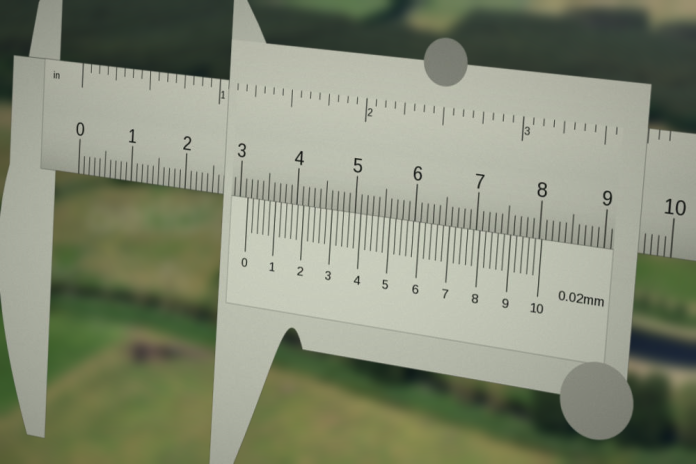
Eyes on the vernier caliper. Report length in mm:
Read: 31.4 mm
